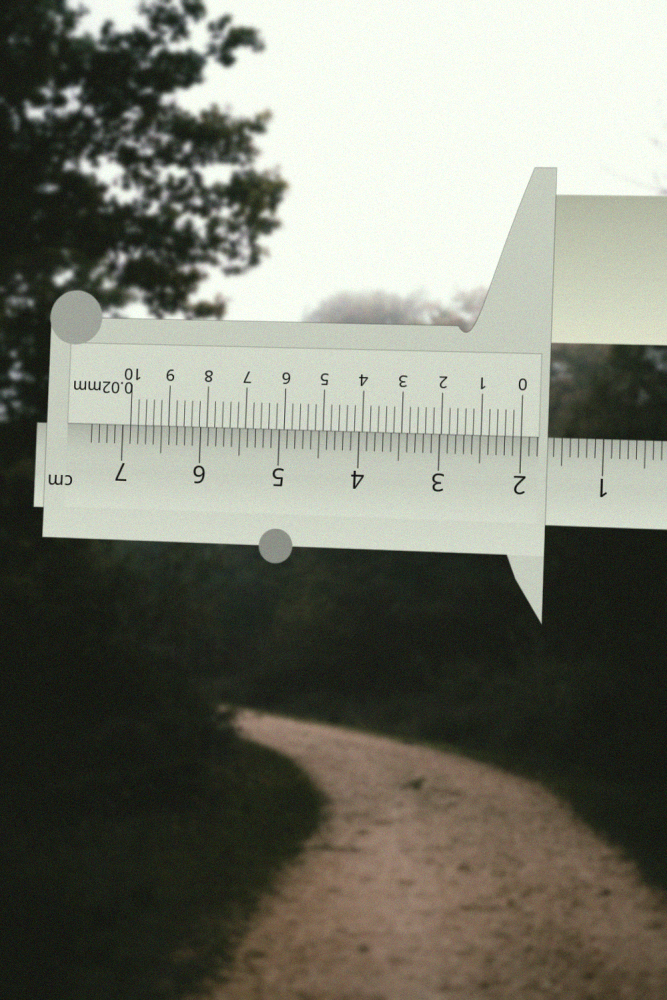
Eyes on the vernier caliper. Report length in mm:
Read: 20.0 mm
